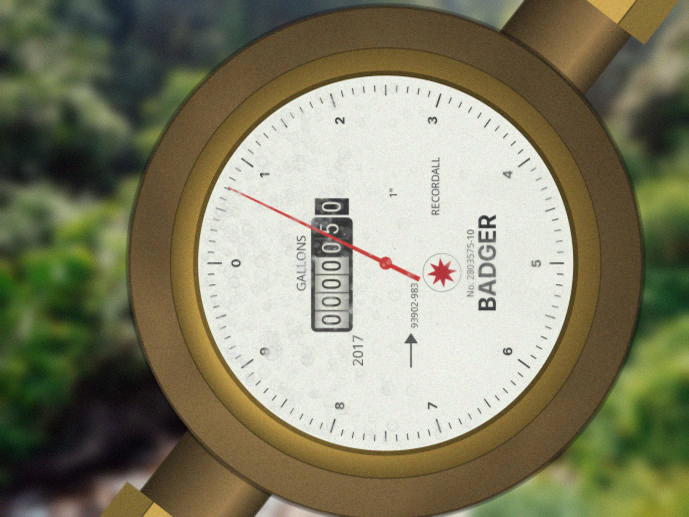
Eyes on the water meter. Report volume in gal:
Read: 50.7 gal
